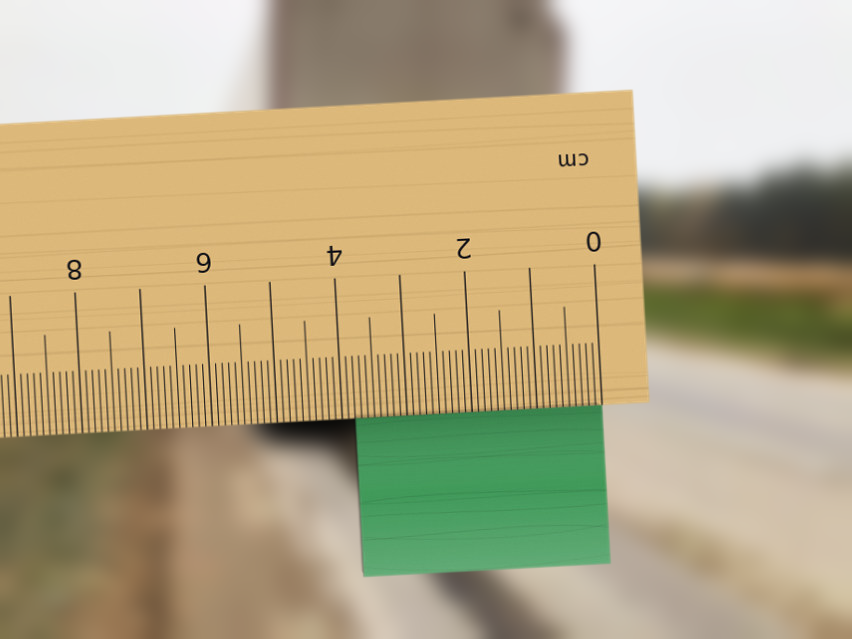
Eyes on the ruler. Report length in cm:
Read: 3.8 cm
